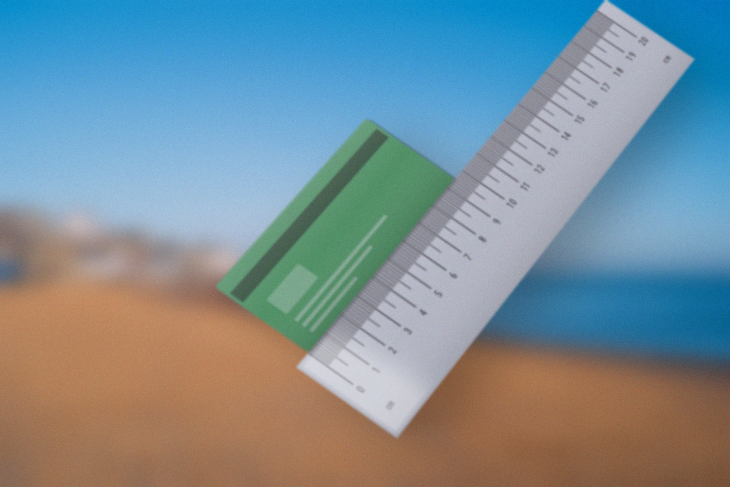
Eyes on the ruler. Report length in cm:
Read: 9.5 cm
